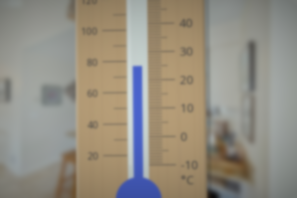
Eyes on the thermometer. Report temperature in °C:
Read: 25 °C
